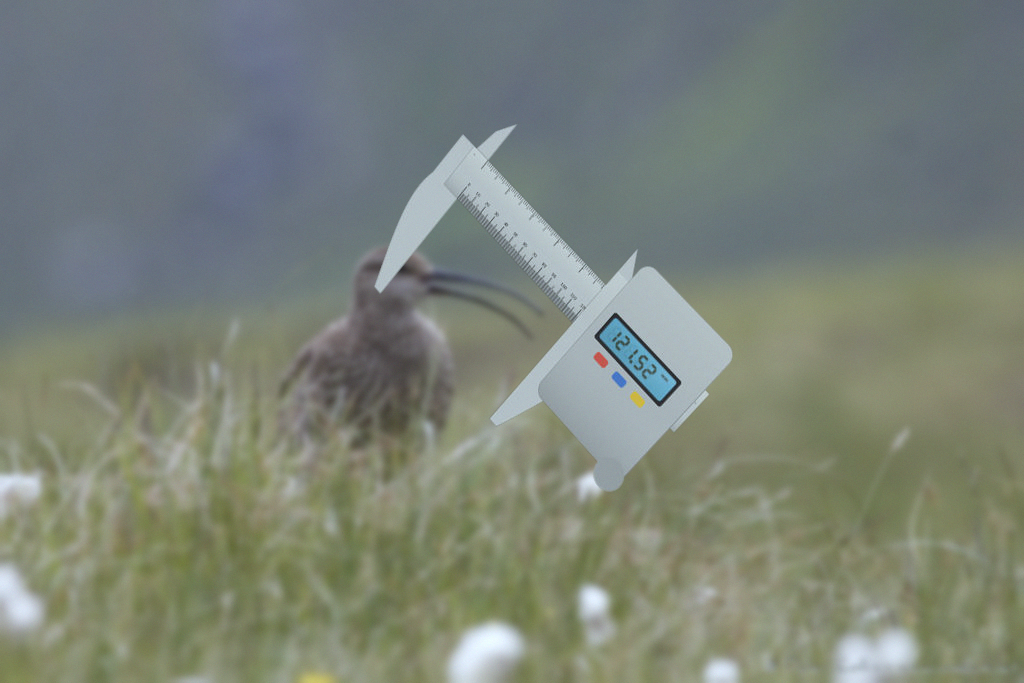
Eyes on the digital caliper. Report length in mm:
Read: 121.52 mm
